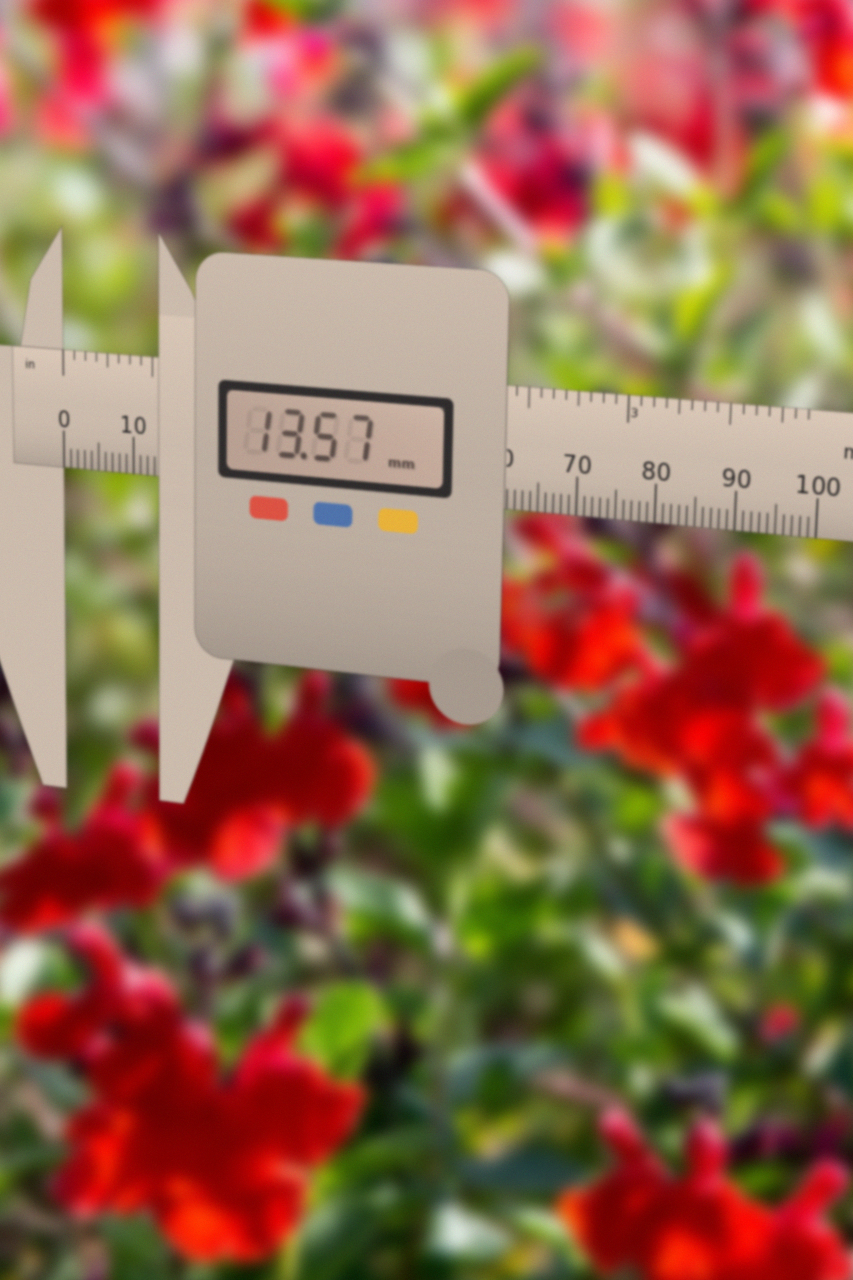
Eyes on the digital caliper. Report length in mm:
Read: 13.57 mm
